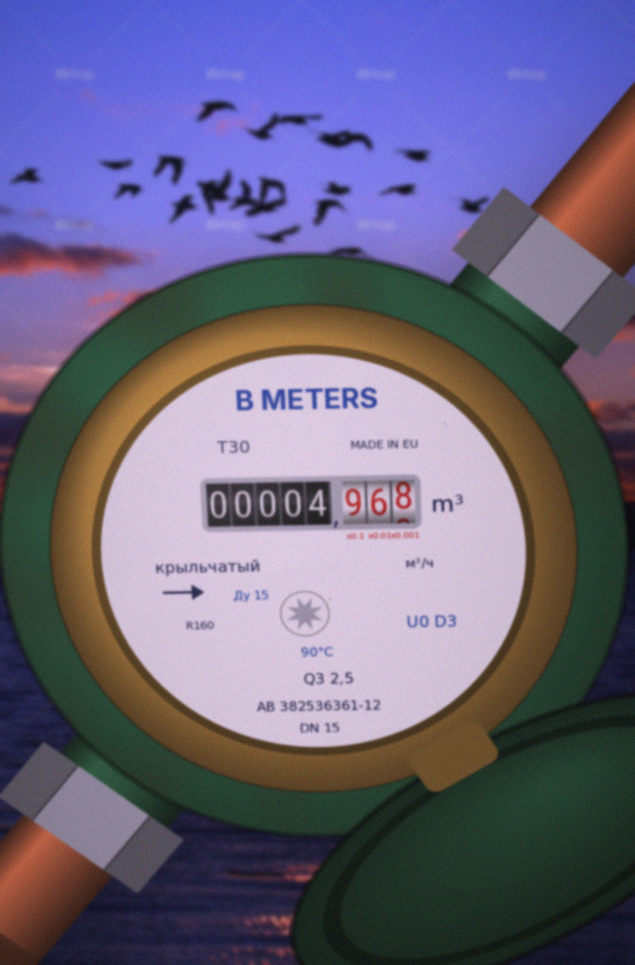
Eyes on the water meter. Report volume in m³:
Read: 4.968 m³
